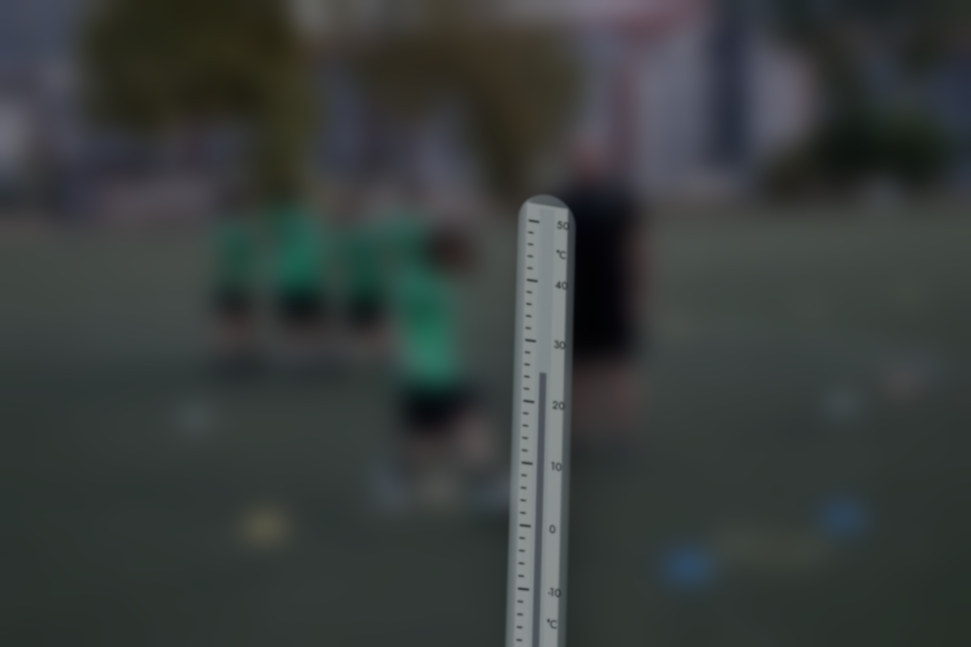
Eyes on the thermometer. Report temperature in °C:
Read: 25 °C
